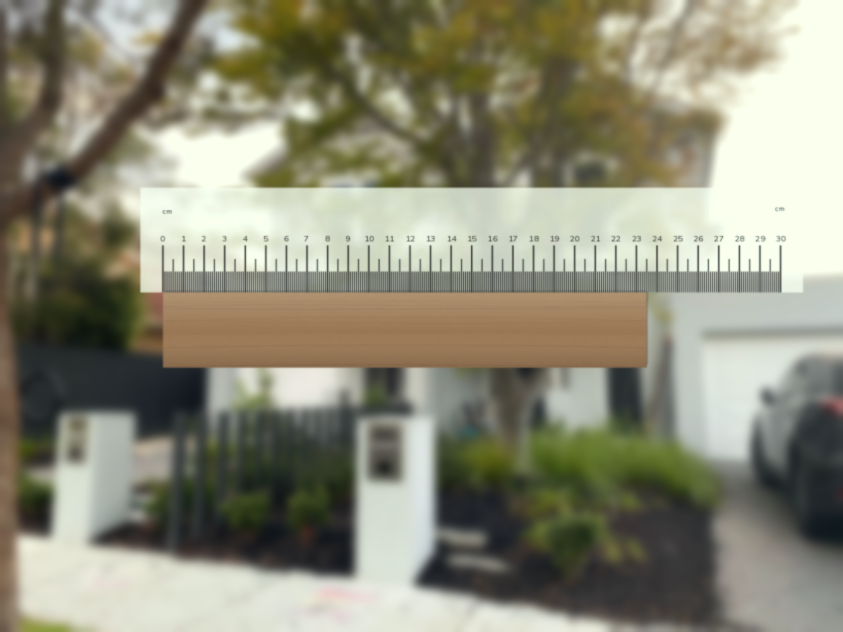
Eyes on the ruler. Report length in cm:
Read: 23.5 cm
